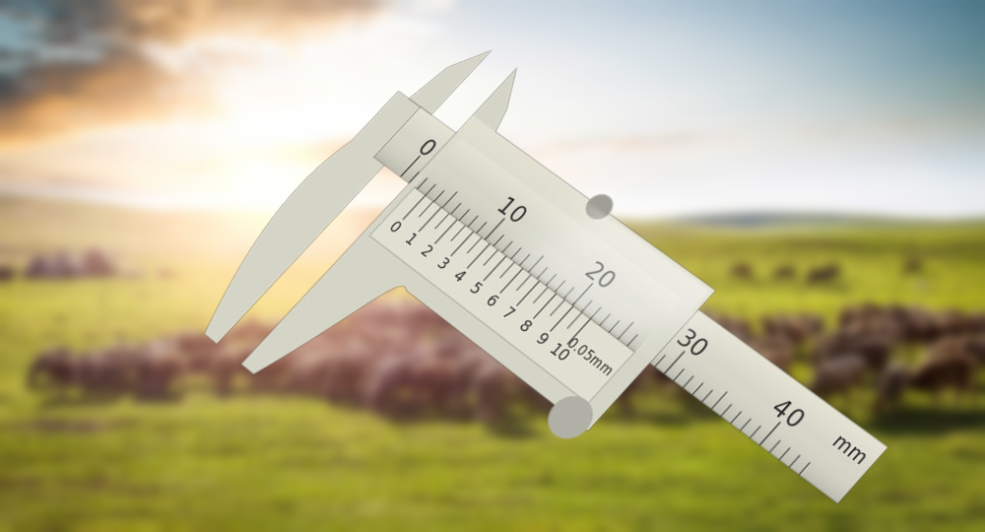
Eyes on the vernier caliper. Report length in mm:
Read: 3.0 mm
